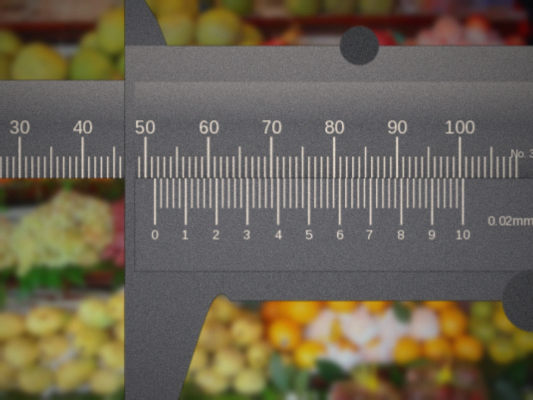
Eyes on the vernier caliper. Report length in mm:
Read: 51.5 mm
